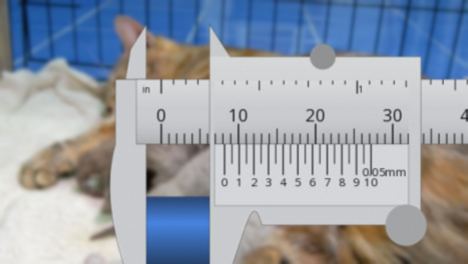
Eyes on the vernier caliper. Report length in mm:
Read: 8.2 mm
